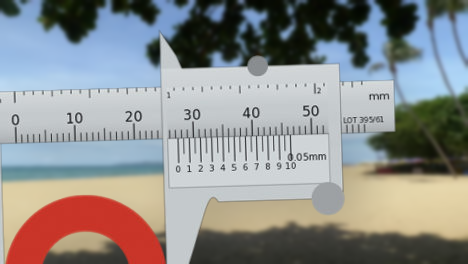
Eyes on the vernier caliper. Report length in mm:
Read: 27.4 mm
